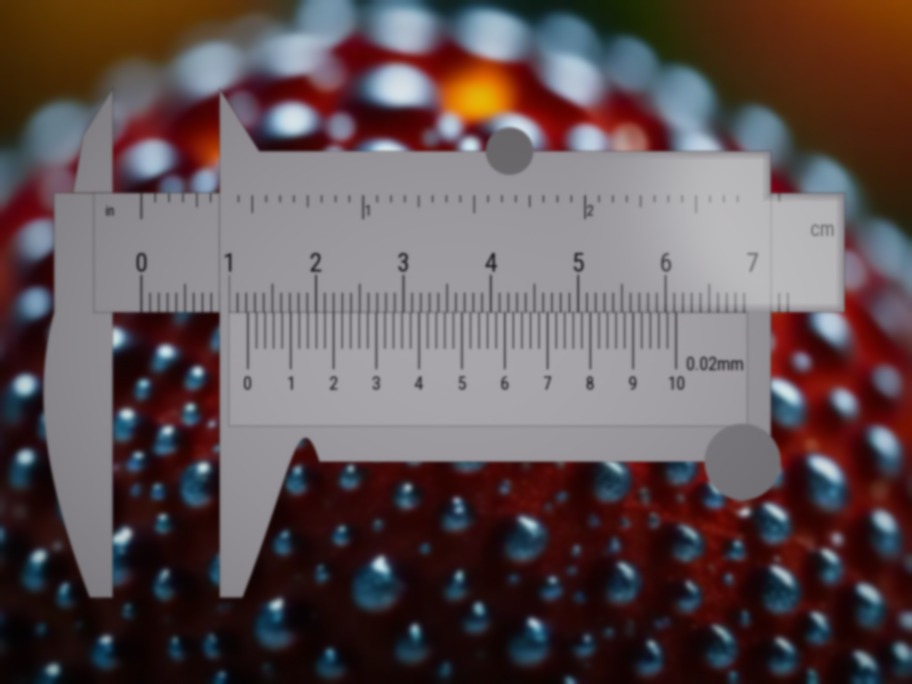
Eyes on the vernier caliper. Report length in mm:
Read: 12.2 mm
